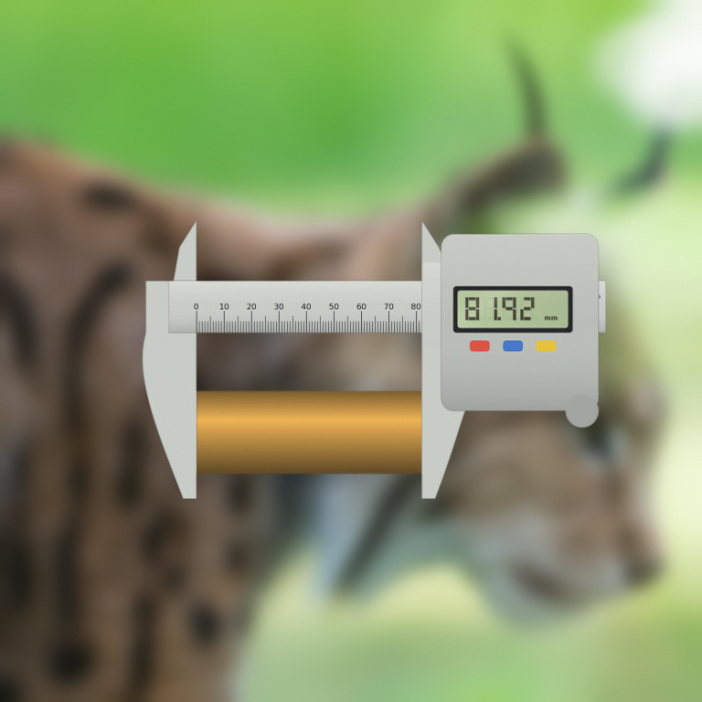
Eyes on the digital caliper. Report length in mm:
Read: 81.92 mm
